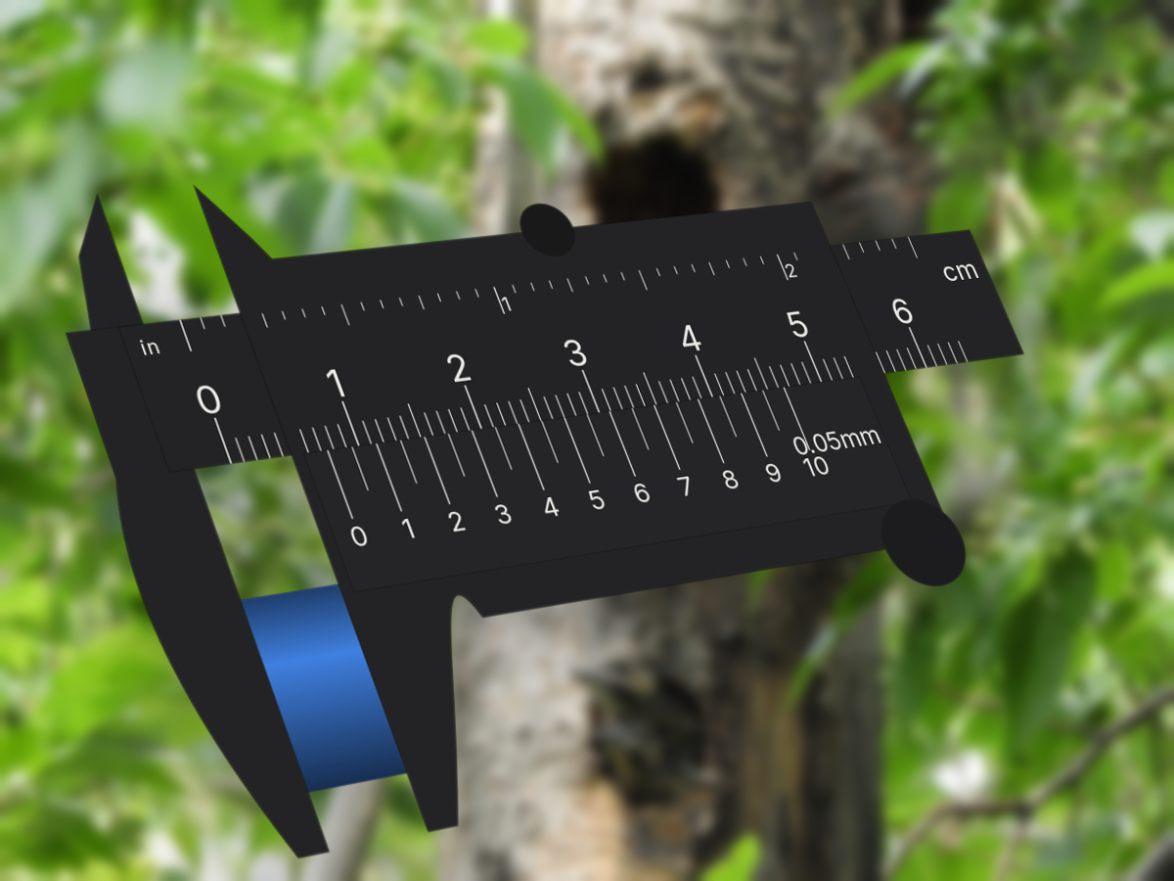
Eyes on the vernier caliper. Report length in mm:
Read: 7.5 mm
